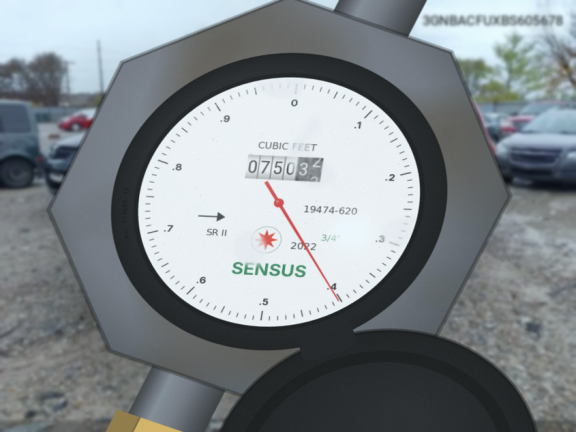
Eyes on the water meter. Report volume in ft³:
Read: 75032.40 ft³
